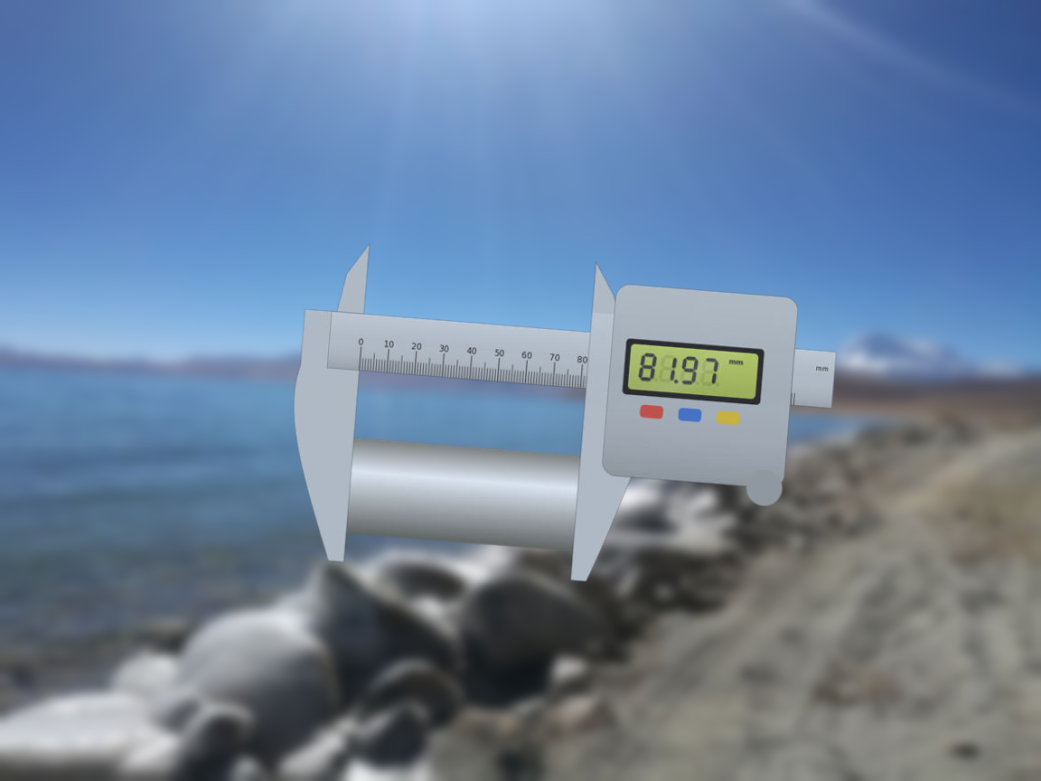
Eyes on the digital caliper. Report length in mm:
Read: 81.97 mm
